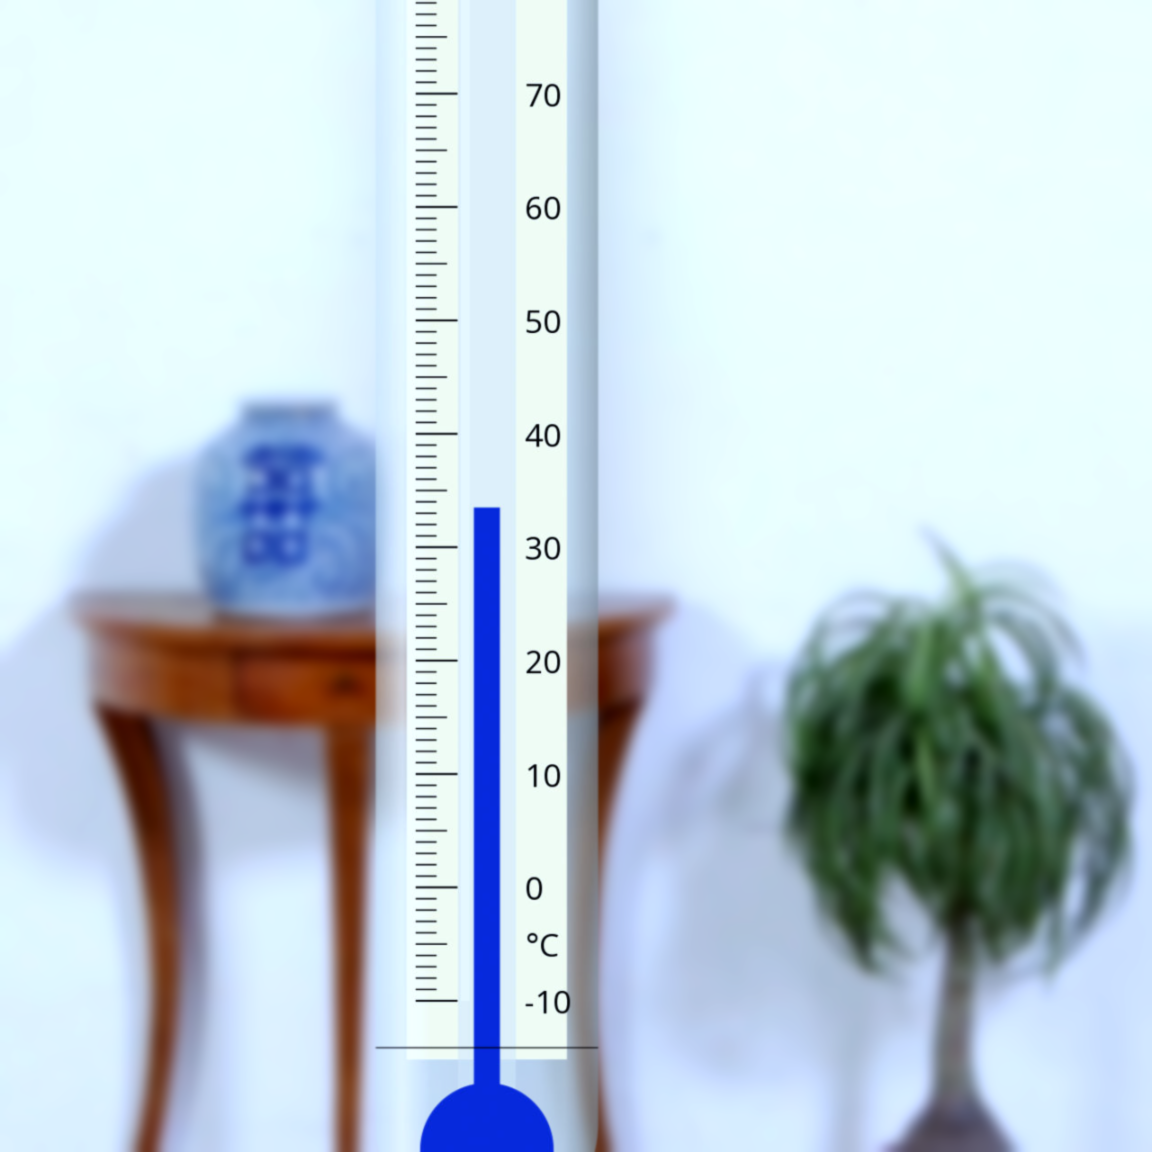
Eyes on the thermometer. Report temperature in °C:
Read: 33.5 °C
